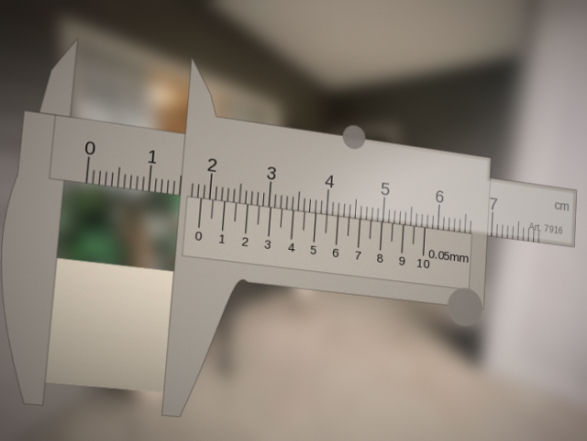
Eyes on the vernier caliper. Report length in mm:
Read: 18.6 mm
